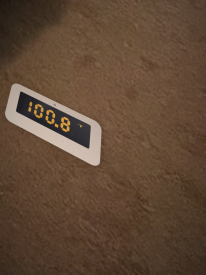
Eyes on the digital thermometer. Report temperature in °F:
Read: 100.8 °F
